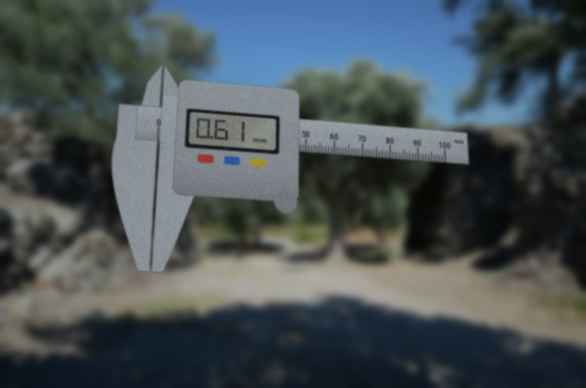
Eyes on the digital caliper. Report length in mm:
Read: 0.61 mm
